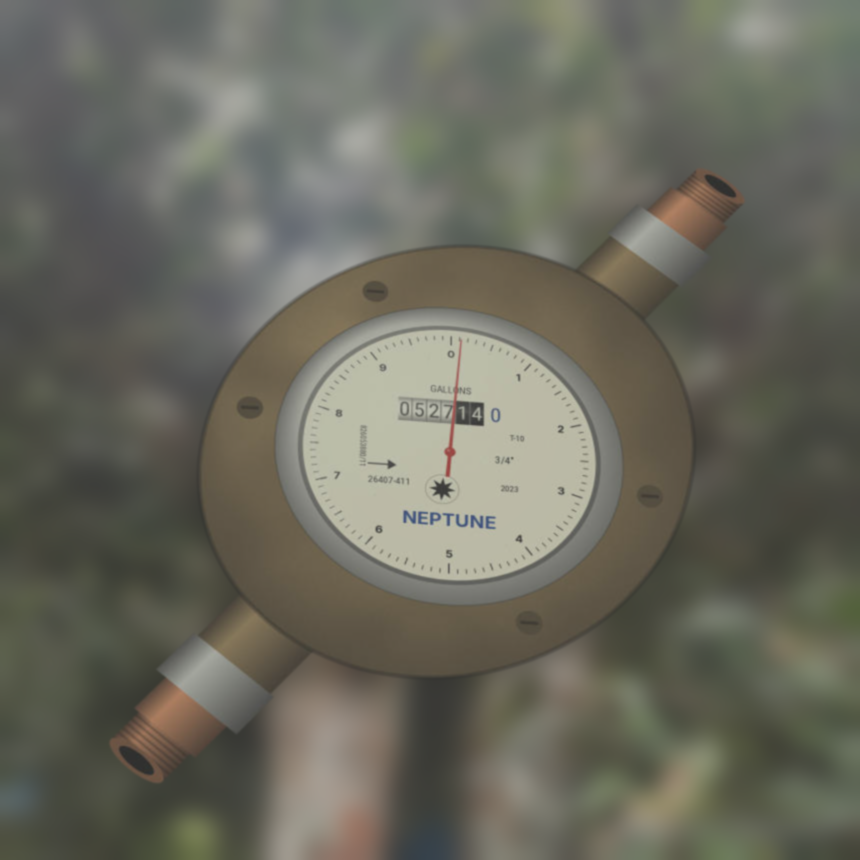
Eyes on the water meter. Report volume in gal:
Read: 527140.1 gal
